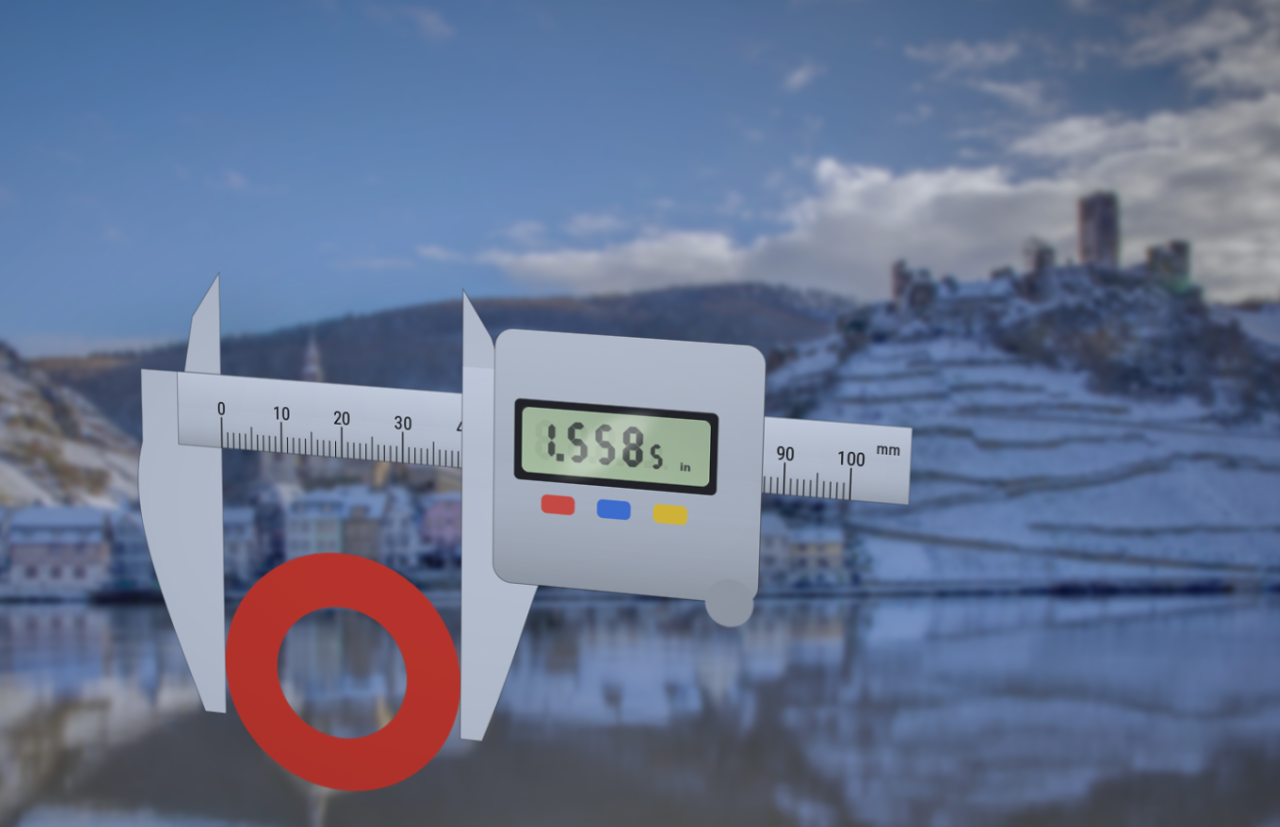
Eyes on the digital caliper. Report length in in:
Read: 1.5585 in
